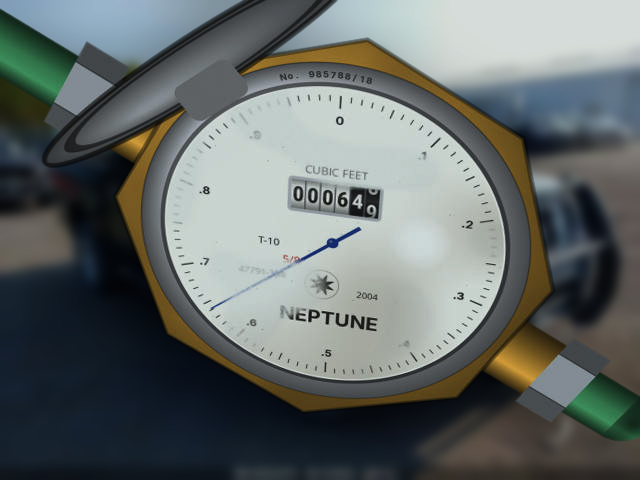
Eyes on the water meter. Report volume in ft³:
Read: 648.64 ft³
